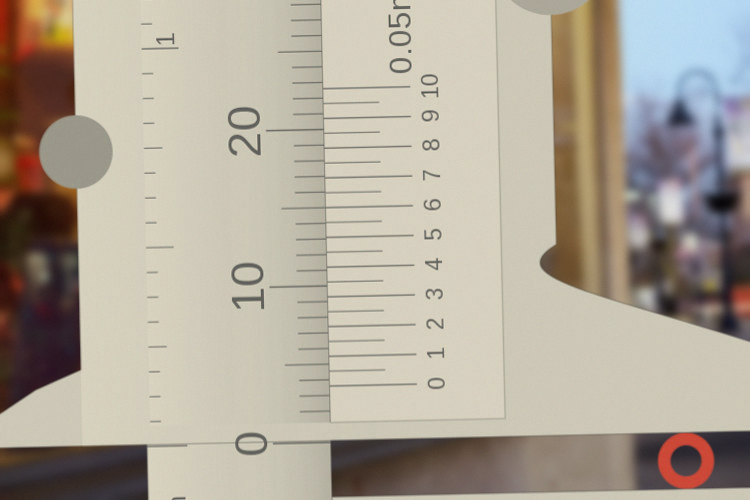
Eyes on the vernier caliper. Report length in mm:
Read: 3.6 mm
